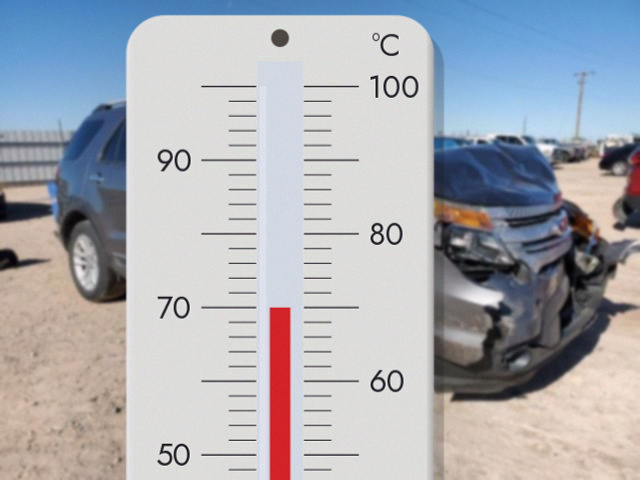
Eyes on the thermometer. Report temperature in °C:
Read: 70 °C
